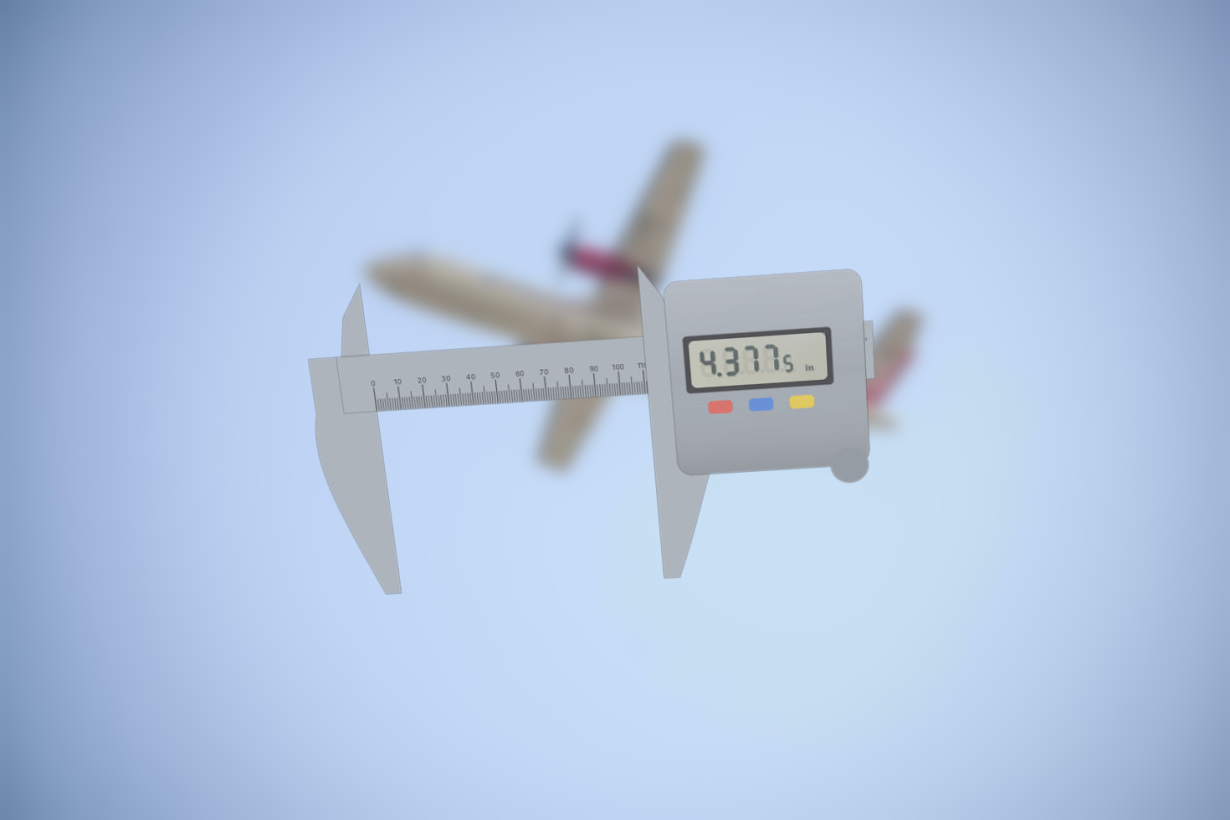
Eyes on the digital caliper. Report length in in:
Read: 4.3775 in
